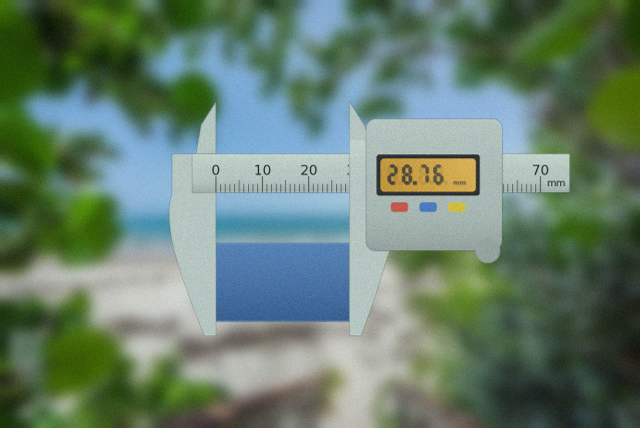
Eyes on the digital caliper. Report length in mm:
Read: 28.76 mm
